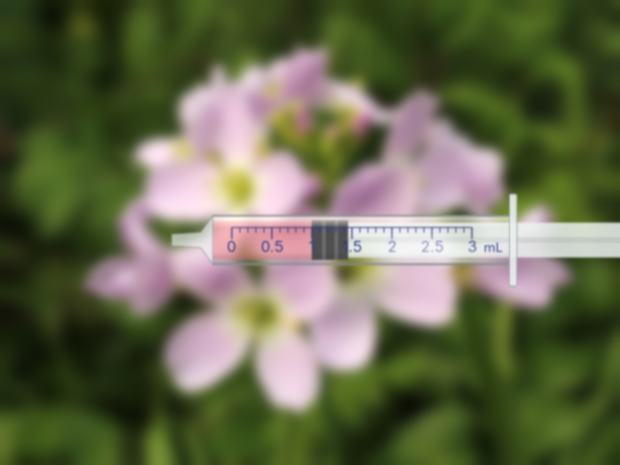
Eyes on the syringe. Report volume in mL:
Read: 1 mL
